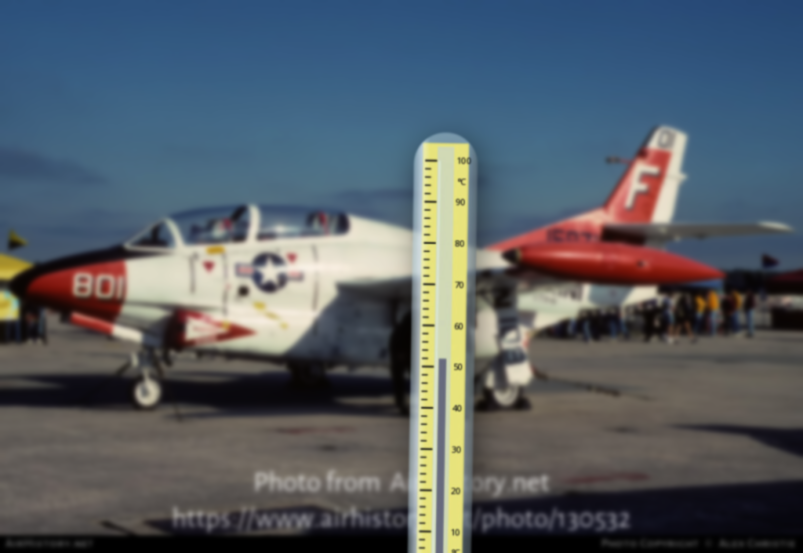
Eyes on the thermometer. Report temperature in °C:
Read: 52 °C
